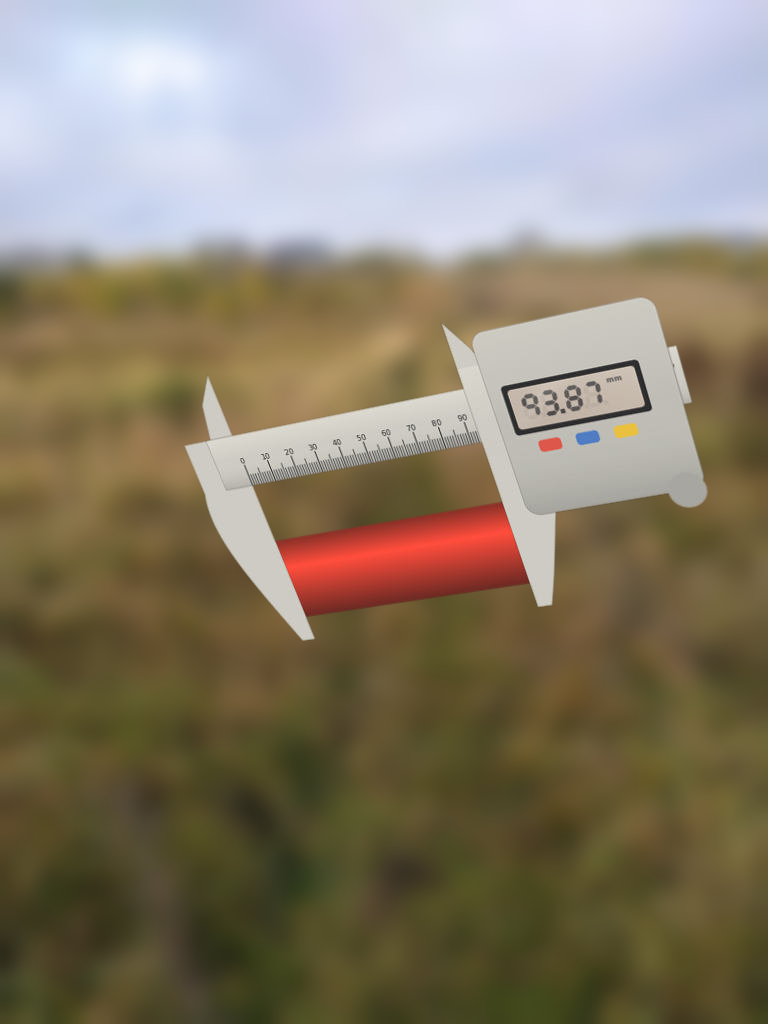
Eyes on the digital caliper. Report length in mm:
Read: 93.87 mm
